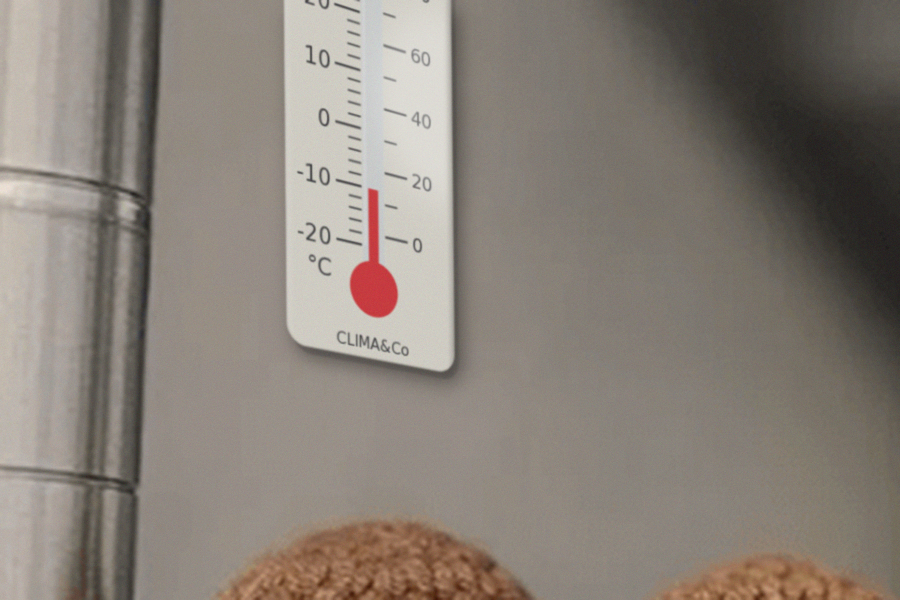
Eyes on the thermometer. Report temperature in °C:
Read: -10 °C
